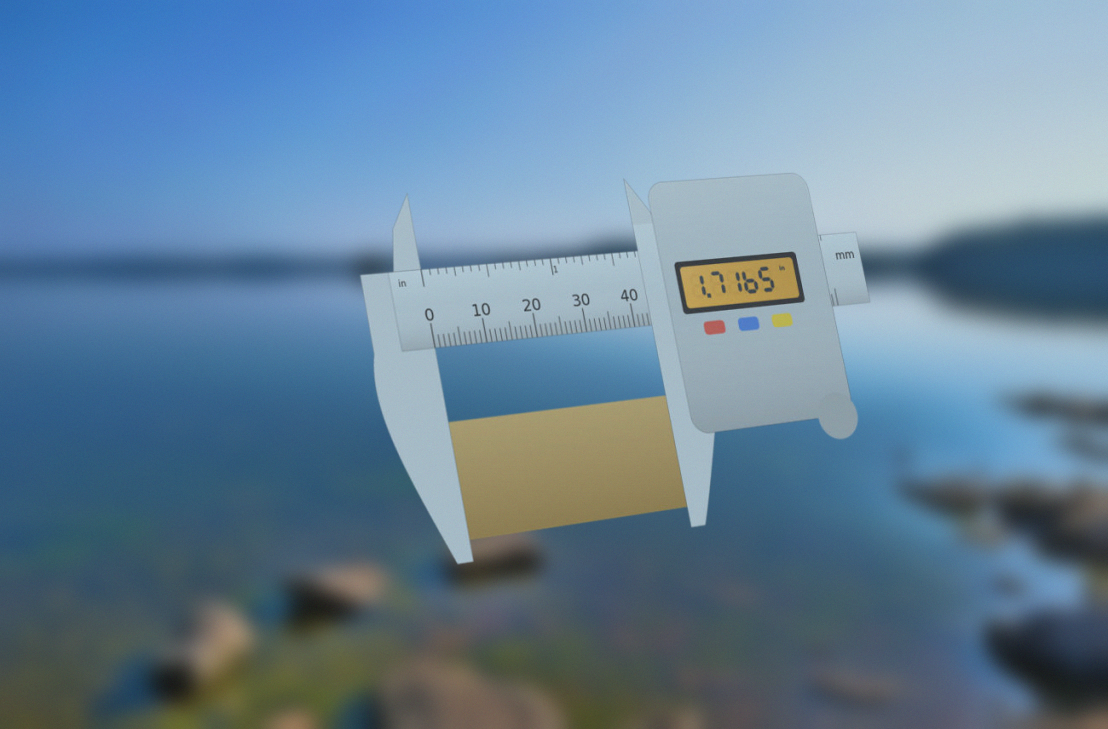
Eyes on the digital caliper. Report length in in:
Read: 1.7165 in
